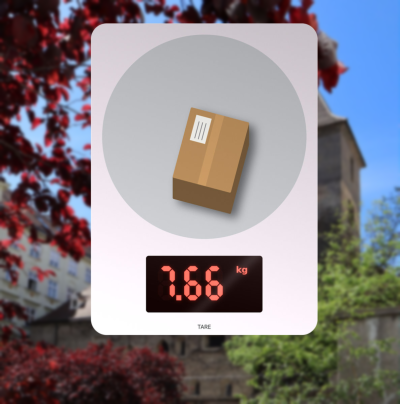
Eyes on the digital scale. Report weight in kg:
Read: 7.66 kg
